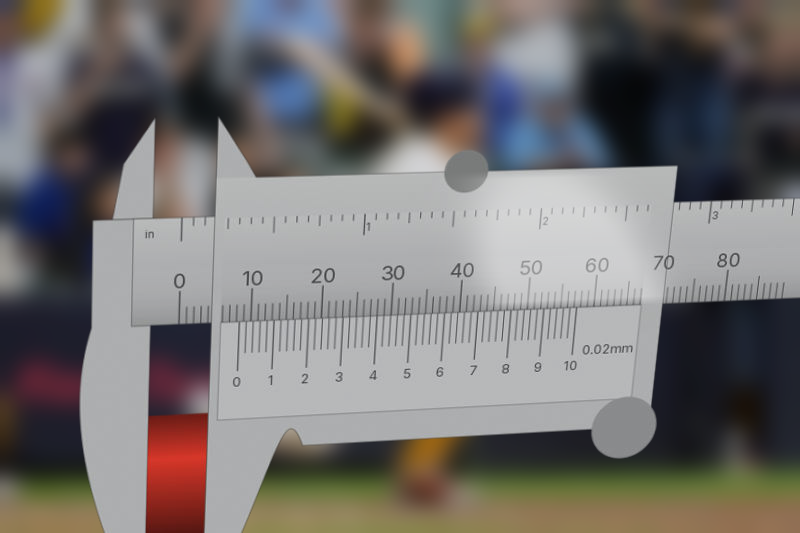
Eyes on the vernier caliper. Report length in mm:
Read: 8.4 mm
